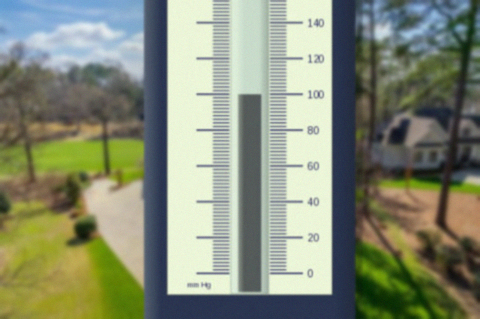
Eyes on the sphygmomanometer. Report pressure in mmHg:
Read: 100 mmHg
